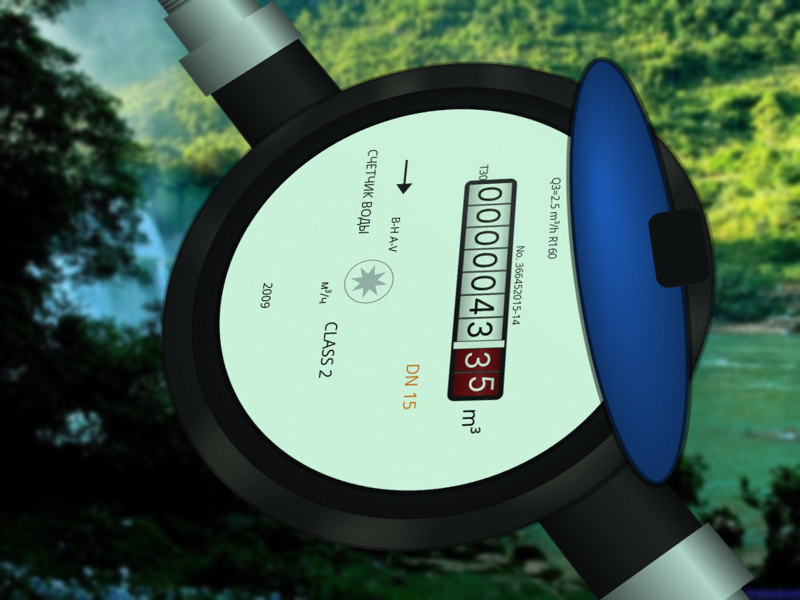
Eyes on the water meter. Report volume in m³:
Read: 43.35 m³
